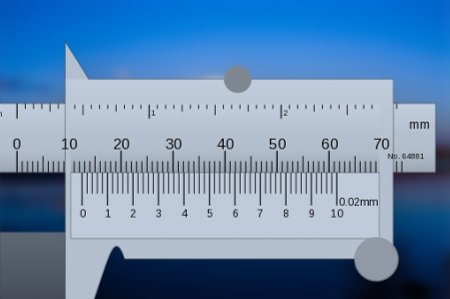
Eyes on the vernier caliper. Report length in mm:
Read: 12.5 mm
